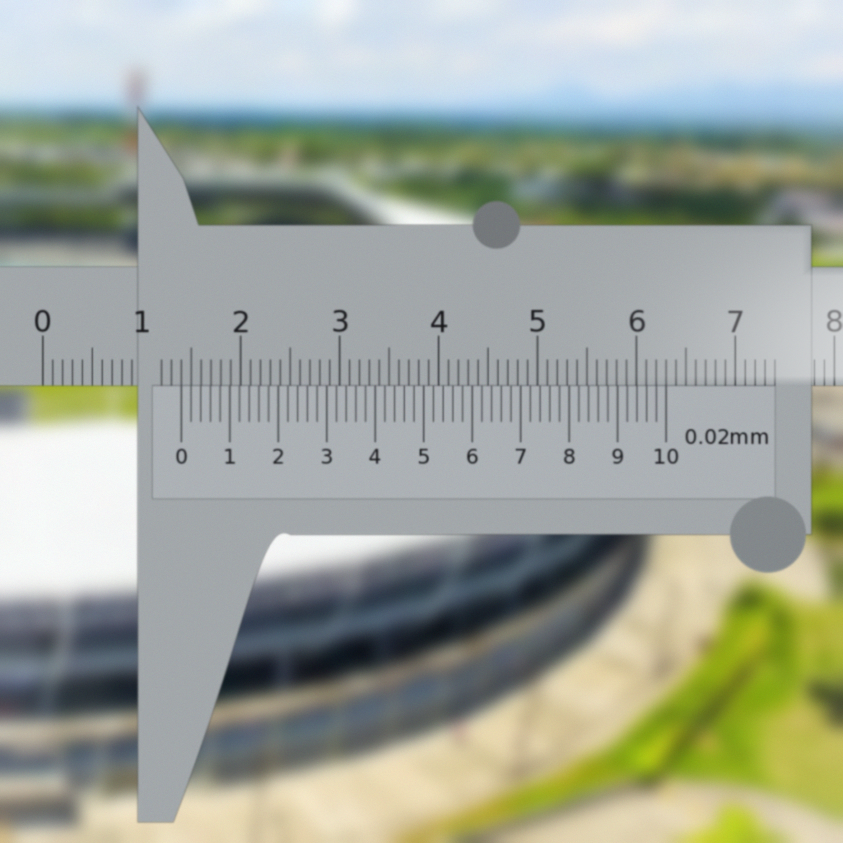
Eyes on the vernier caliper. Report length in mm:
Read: 14.0 mm
